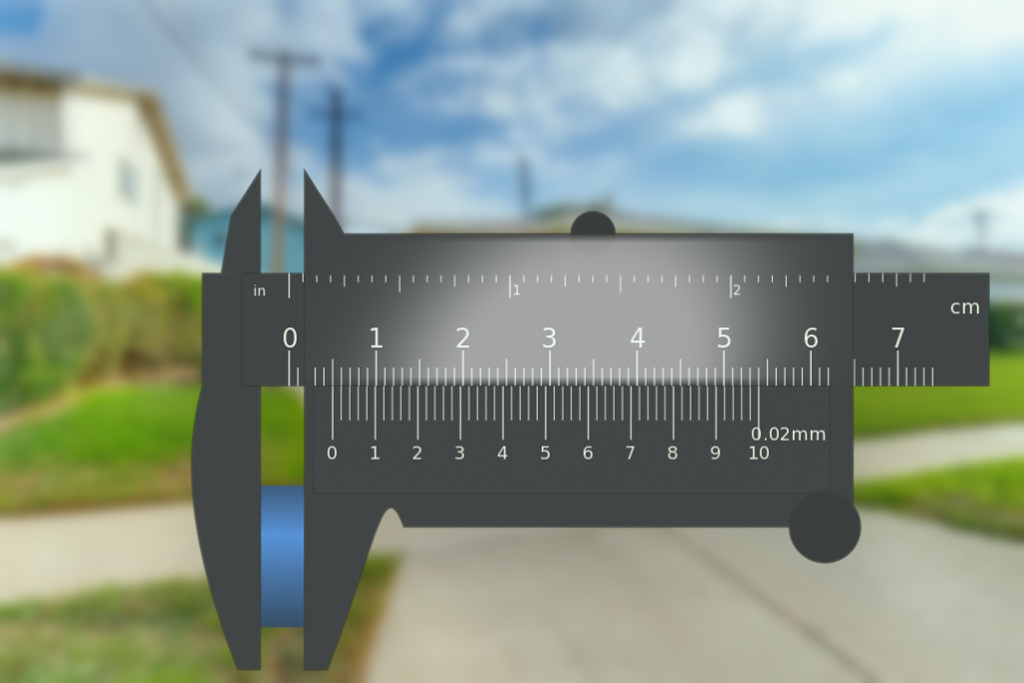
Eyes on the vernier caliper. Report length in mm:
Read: 5.0 mm
